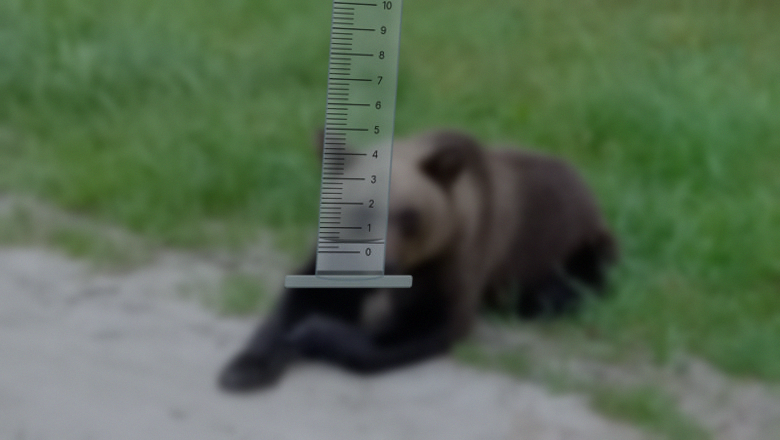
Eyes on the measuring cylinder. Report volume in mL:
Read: 0.4 mL
